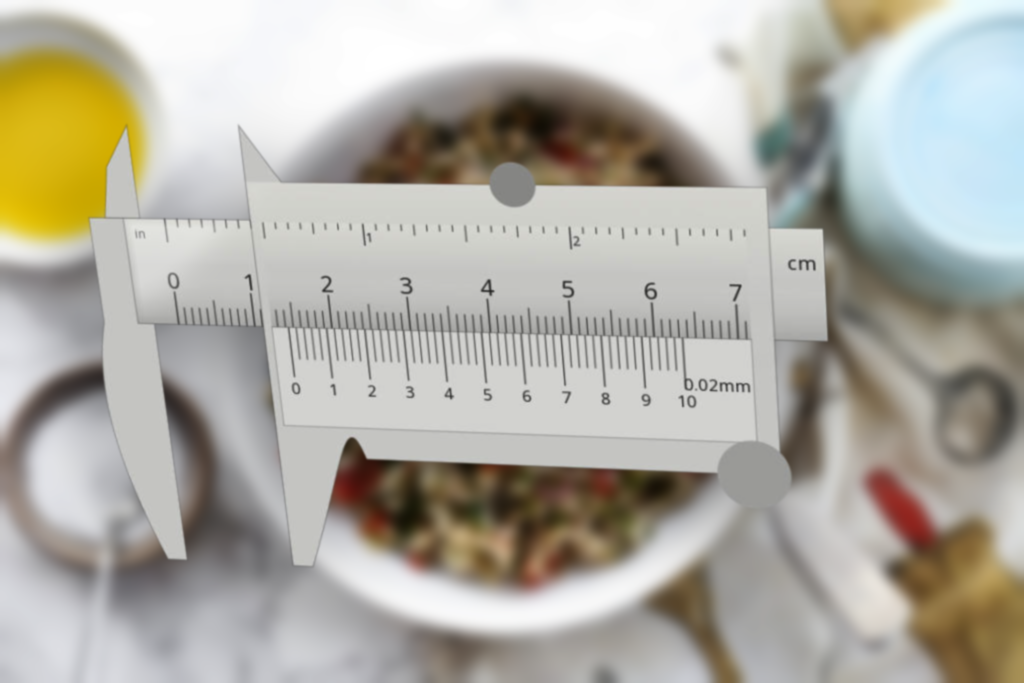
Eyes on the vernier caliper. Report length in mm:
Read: 14.4 mm
